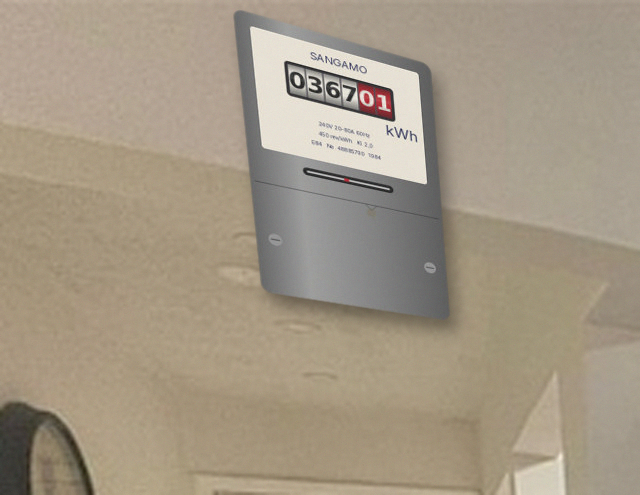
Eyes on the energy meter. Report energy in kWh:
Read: 367.01 kWh
